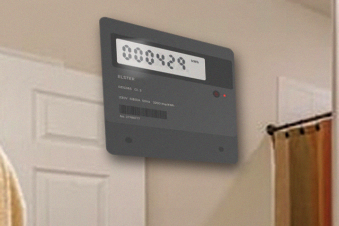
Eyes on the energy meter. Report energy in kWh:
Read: 429 kWh
